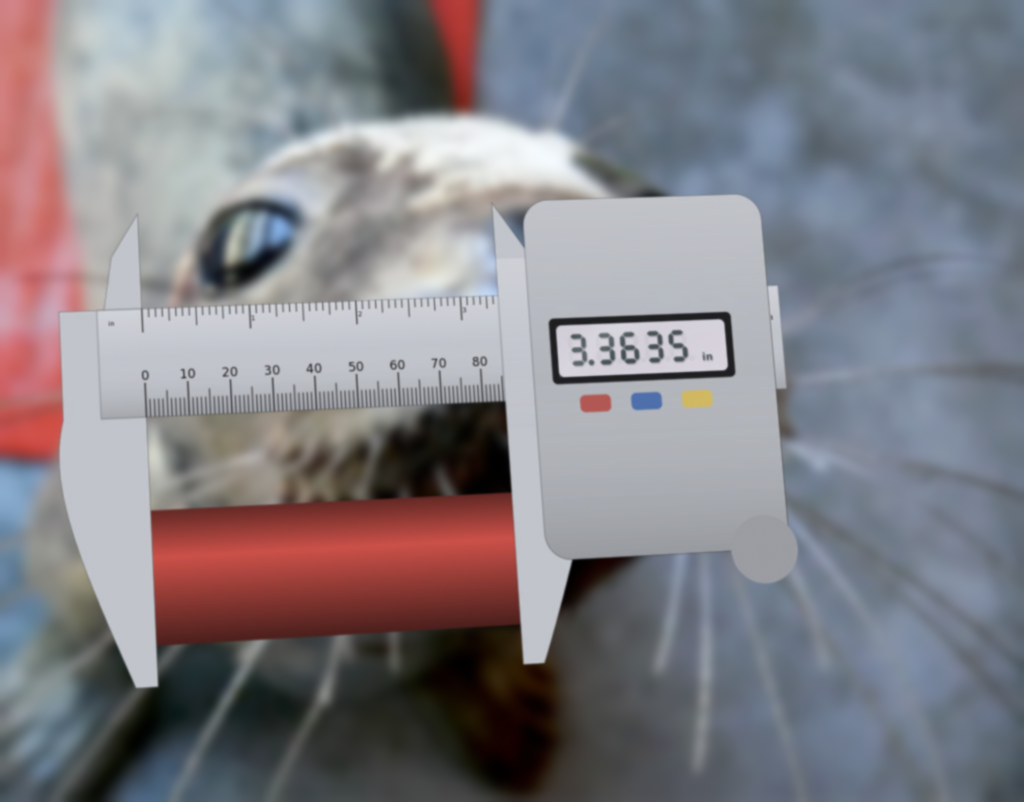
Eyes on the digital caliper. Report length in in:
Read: 3.3635 in
